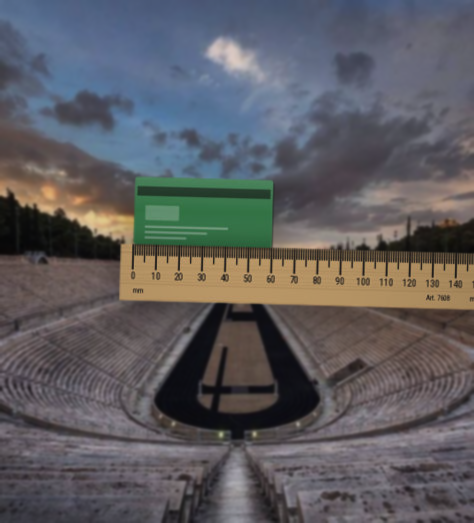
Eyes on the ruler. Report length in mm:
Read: 60 mm
